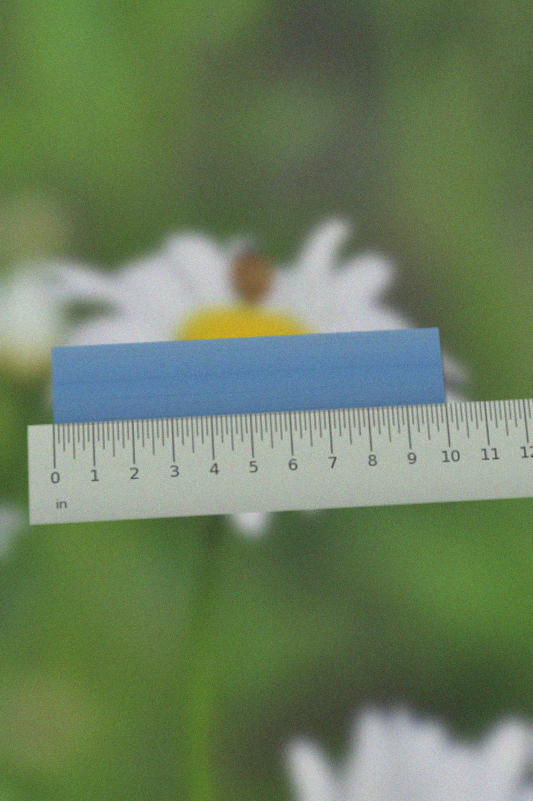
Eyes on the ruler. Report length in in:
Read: 10 in
